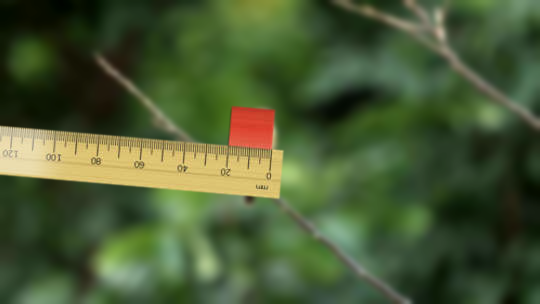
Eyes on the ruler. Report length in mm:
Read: 20 mm
